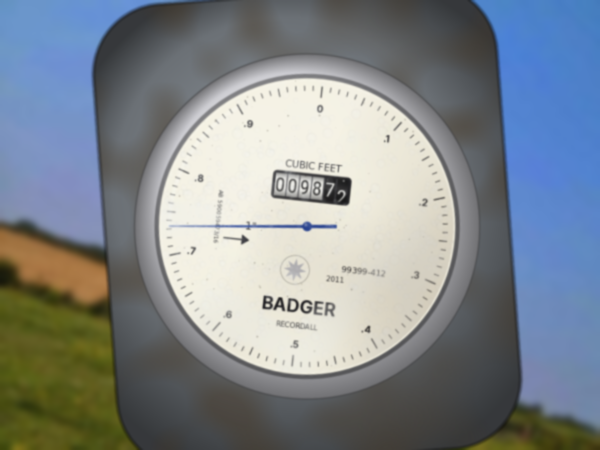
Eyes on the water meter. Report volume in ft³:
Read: 9871.73 ft³
